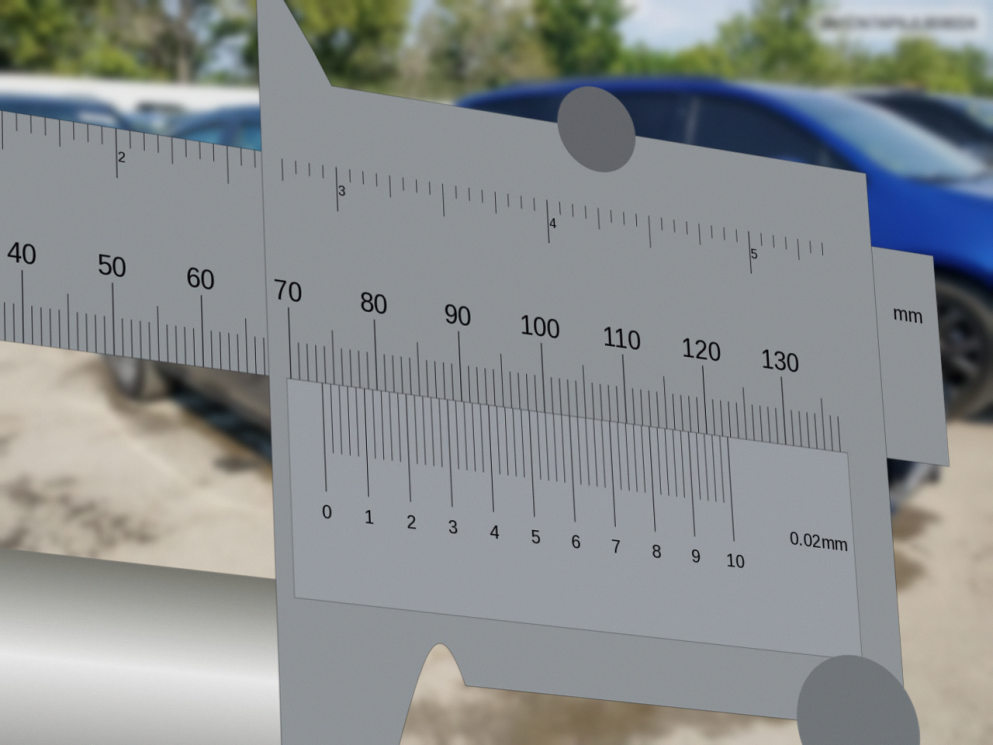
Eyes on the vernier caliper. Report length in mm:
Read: 73.6 mm
